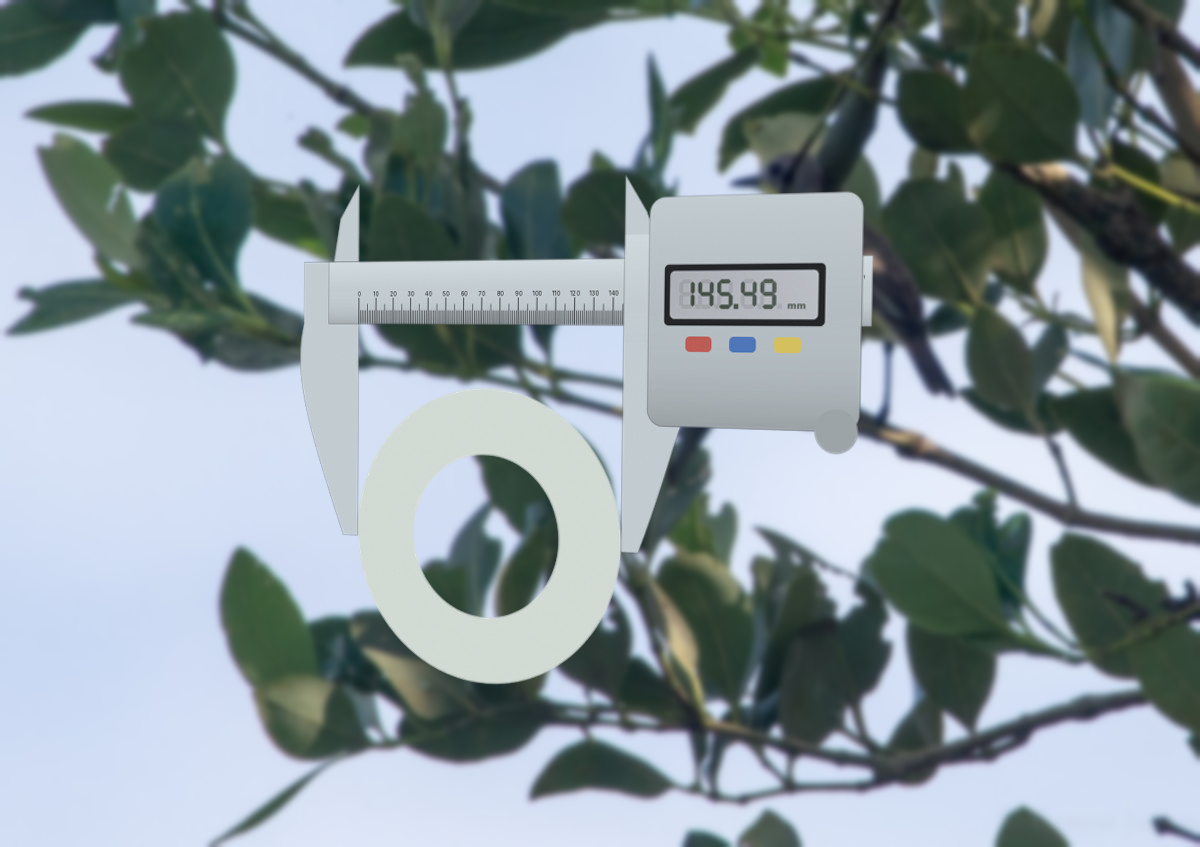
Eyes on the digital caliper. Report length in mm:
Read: 145.49 mm
